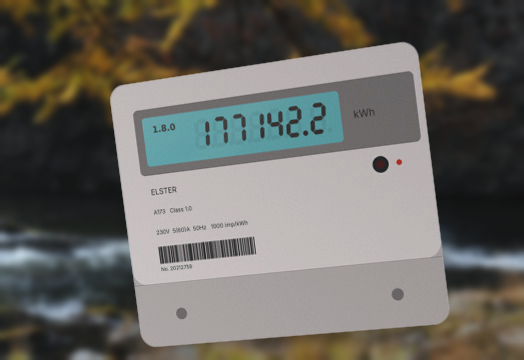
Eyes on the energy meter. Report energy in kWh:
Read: 177142.2 kWh
